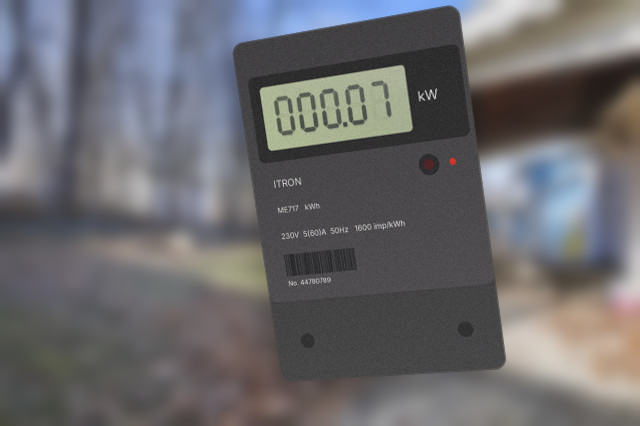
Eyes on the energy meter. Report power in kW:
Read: 0.07 kW
